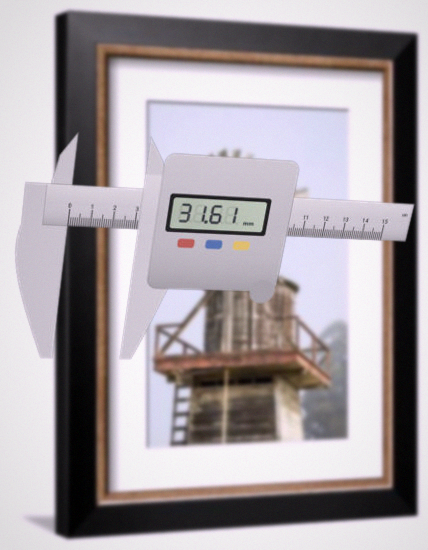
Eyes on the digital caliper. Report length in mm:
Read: 31.61 mm
